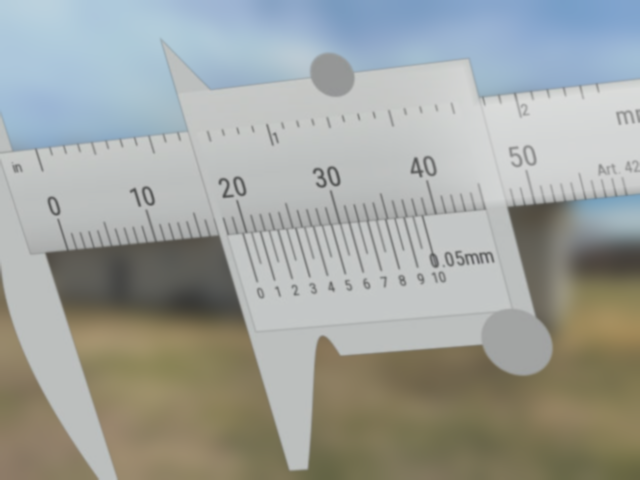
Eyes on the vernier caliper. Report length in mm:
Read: 19.6 mm
